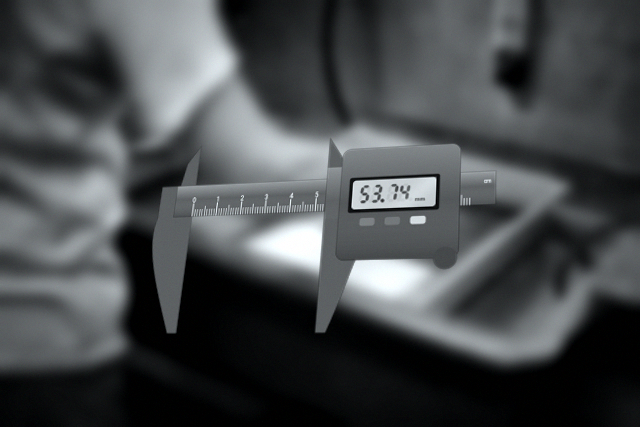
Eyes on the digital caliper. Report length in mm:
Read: 53.74 mm
